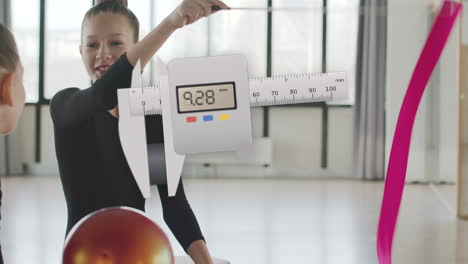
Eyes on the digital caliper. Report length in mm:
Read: 9.28 mm
